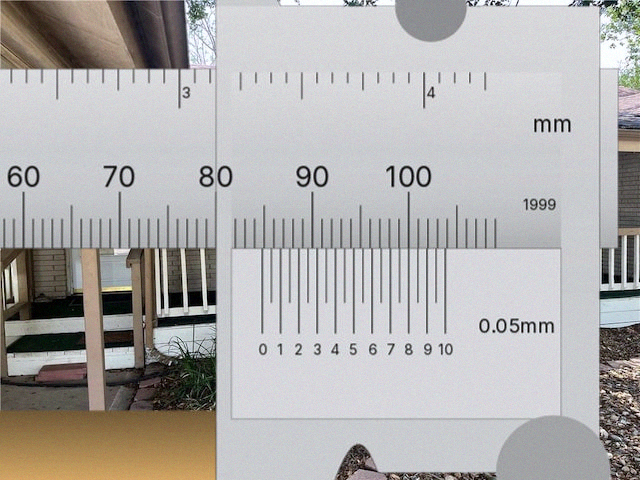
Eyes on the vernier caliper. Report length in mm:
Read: 84.8 mm
